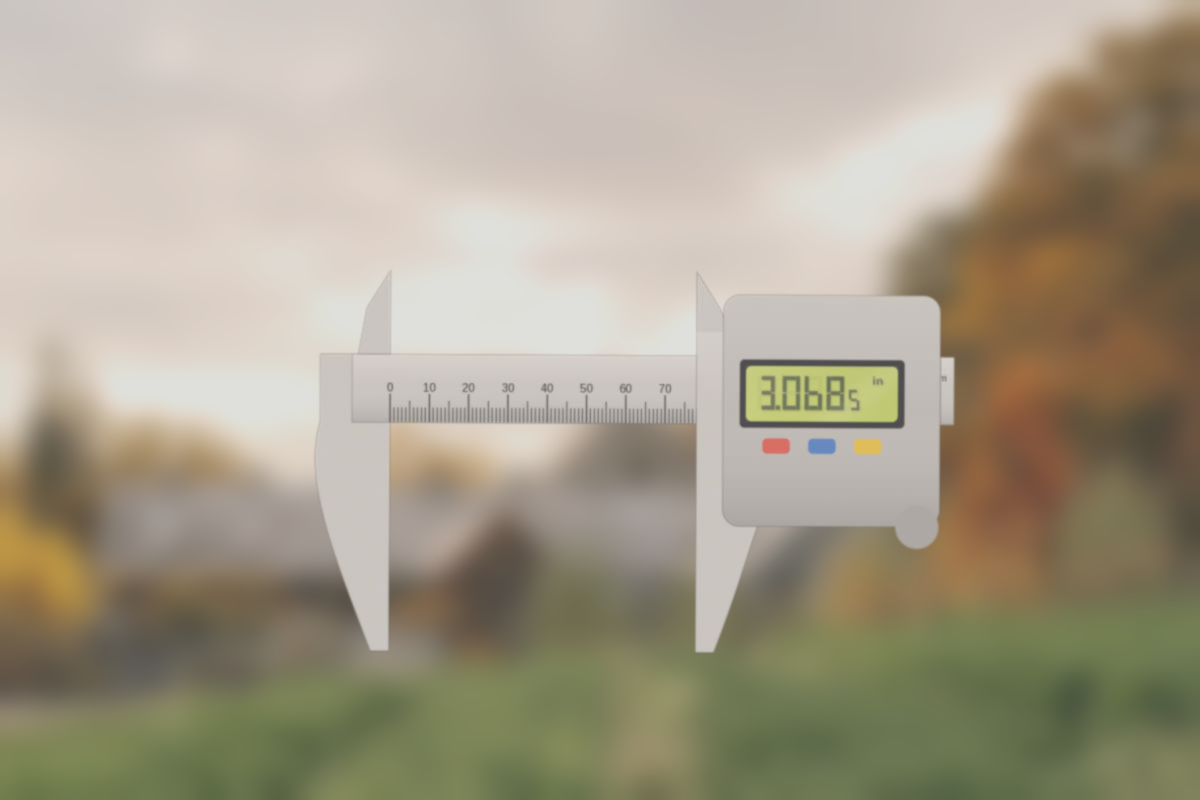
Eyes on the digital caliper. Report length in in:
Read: 3.0685 in
